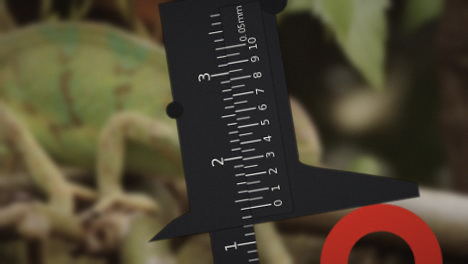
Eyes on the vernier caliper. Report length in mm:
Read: 14.0 mm
